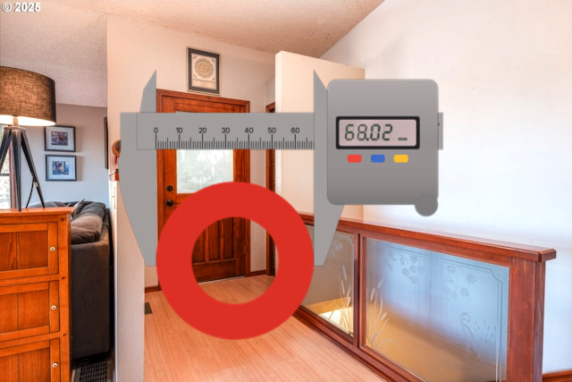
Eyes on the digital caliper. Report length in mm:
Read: 68.02 mm
